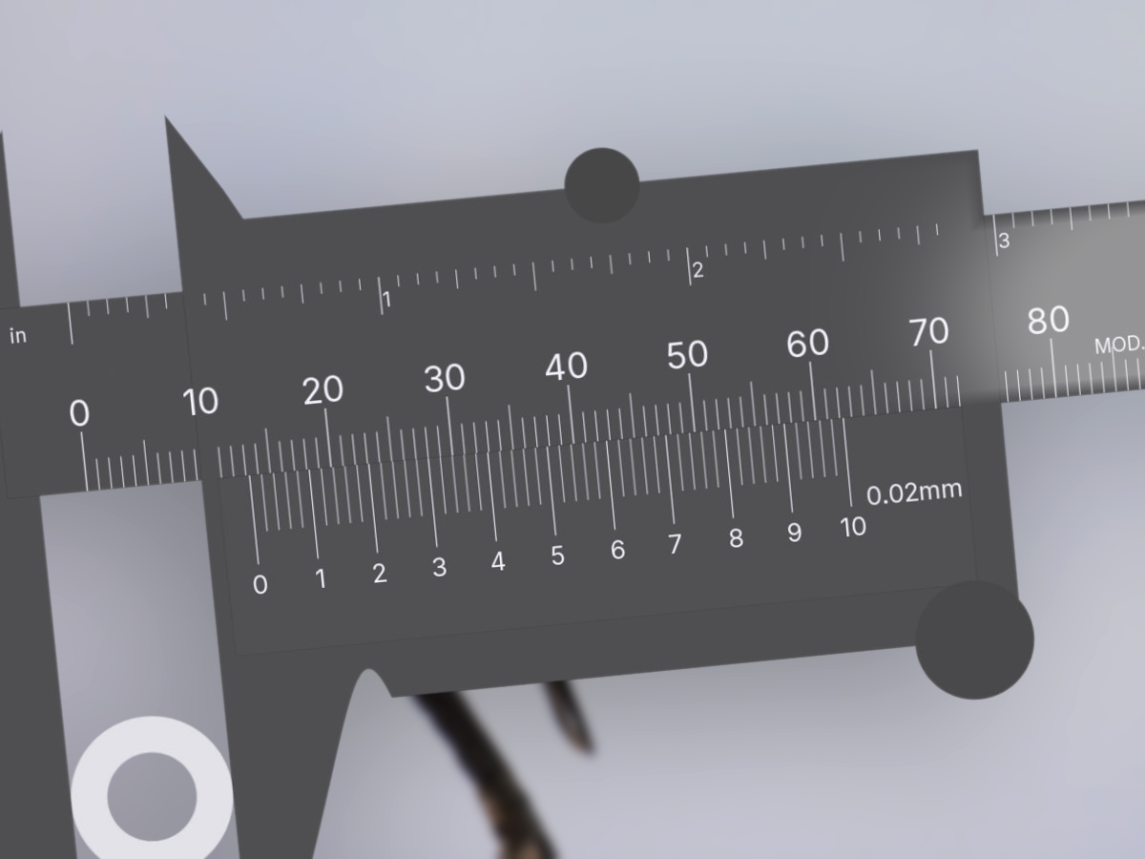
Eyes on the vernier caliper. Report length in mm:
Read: 13.3 mm
